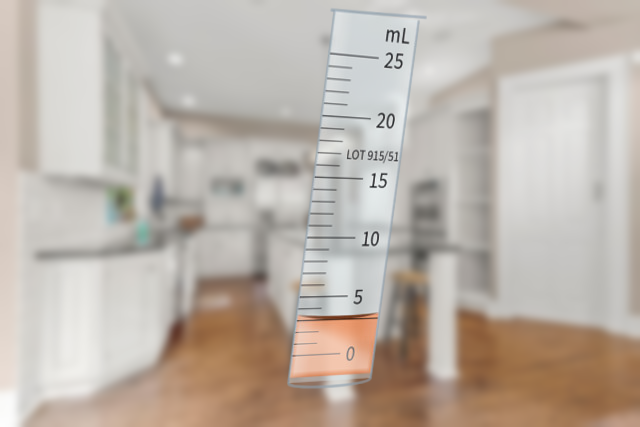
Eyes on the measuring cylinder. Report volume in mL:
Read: 3 mL
